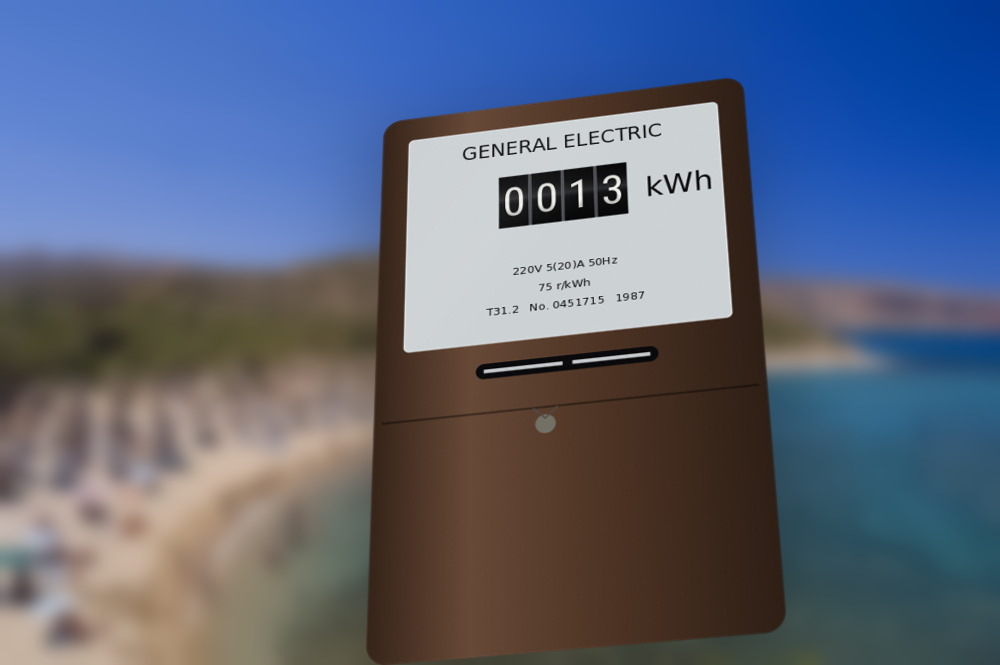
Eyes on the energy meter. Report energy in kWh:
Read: 13 kWh
